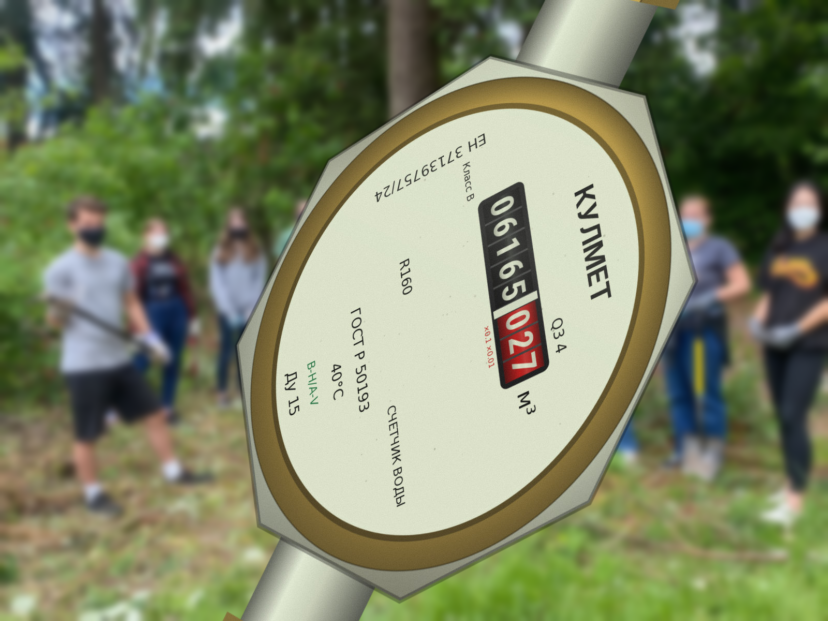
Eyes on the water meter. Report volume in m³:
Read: 6165.027 m³
